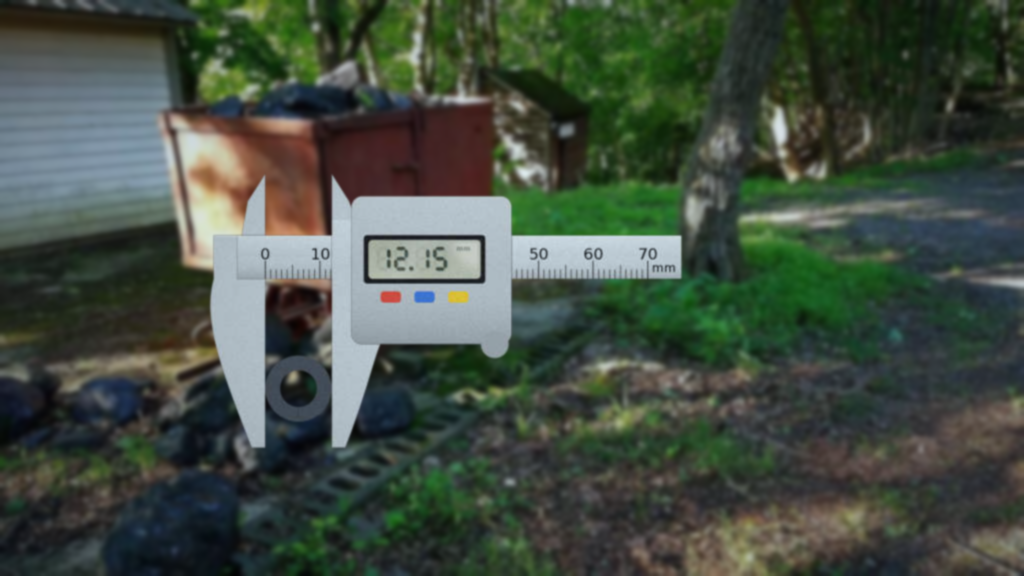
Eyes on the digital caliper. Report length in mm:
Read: 12.15 mm
